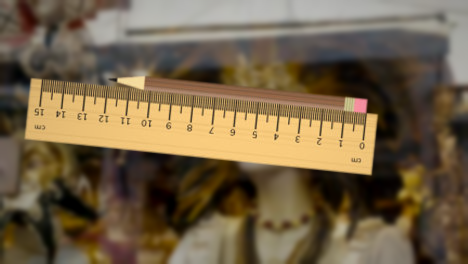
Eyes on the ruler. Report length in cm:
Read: 12 cm
